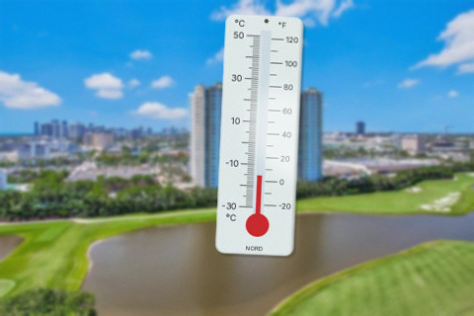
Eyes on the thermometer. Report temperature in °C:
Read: -15 °C
